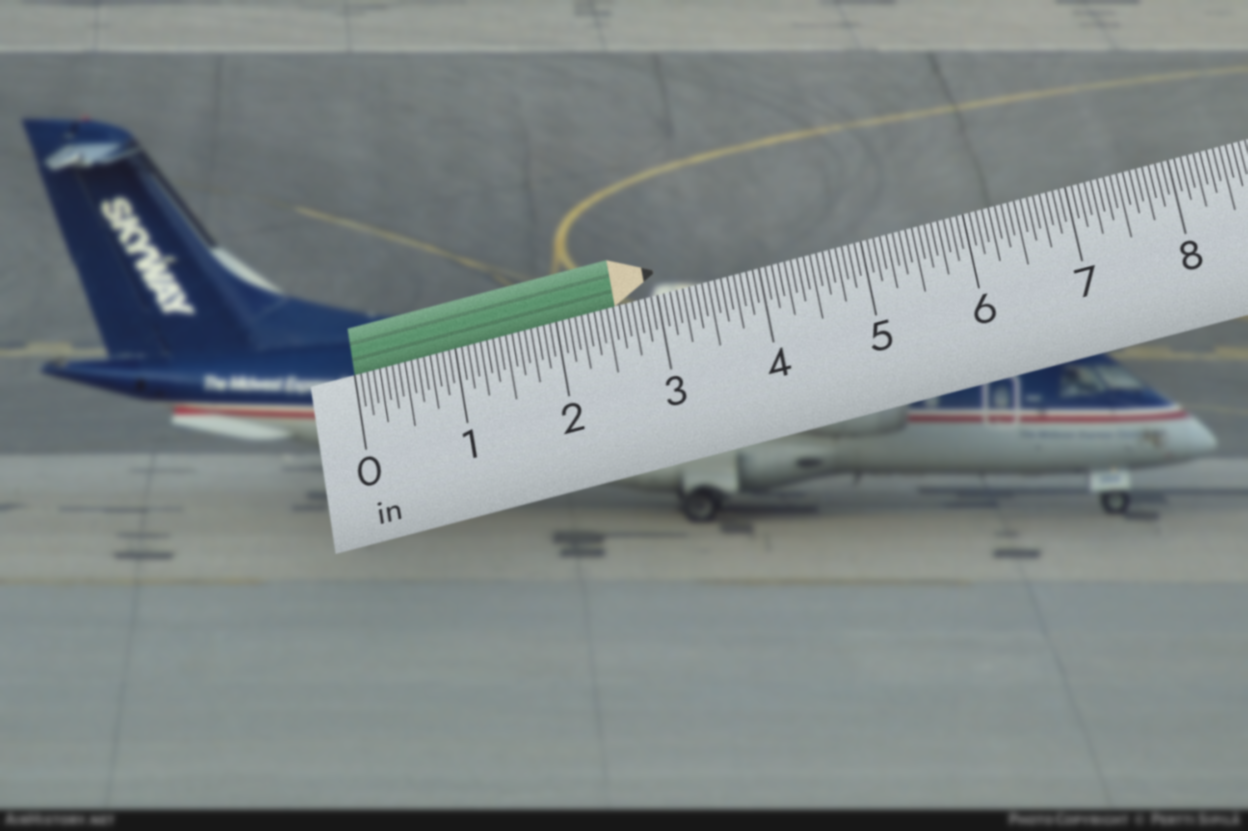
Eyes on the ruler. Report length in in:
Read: 3 in
